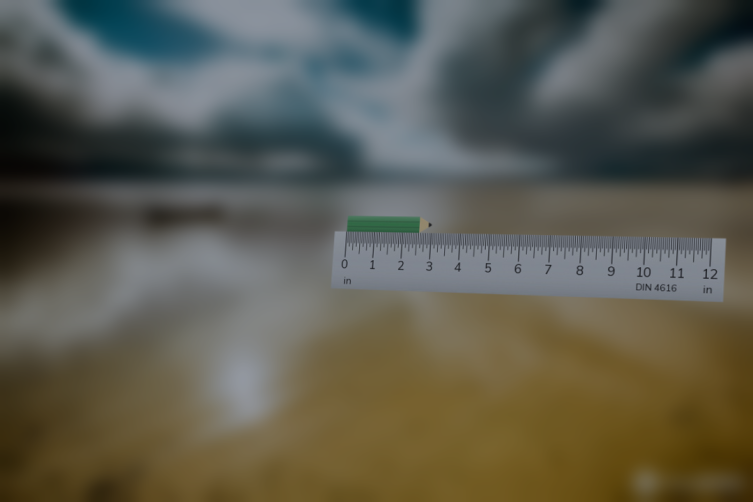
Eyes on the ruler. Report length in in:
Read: 3 in
